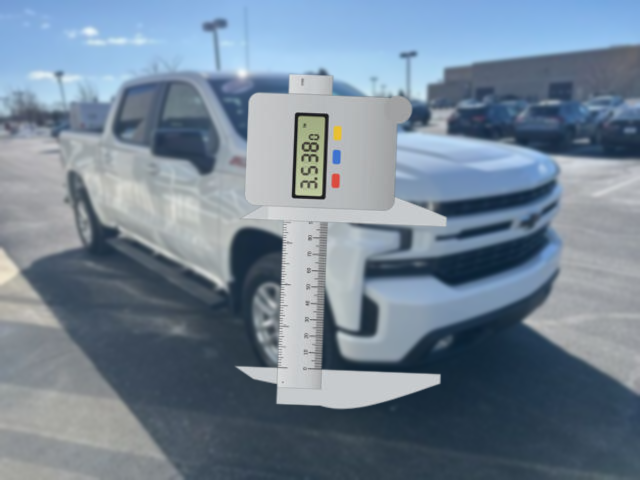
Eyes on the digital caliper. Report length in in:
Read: 3.5380 in
